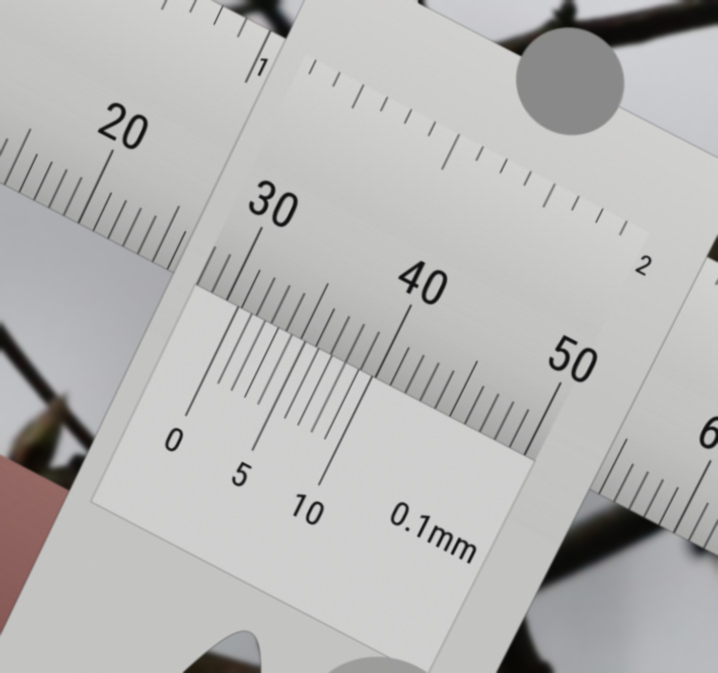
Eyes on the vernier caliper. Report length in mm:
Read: 30.8 mm
